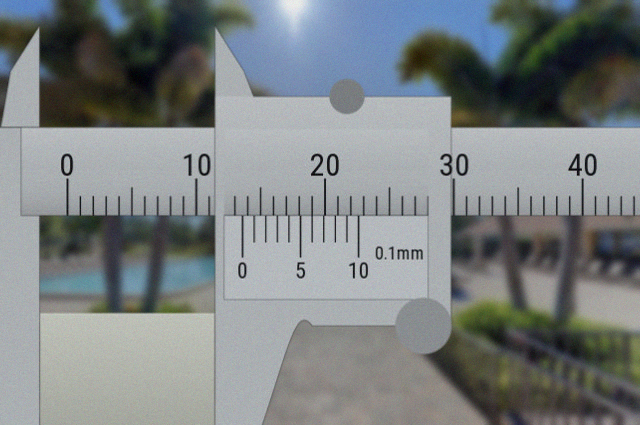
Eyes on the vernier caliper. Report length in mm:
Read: 13.6 mm
